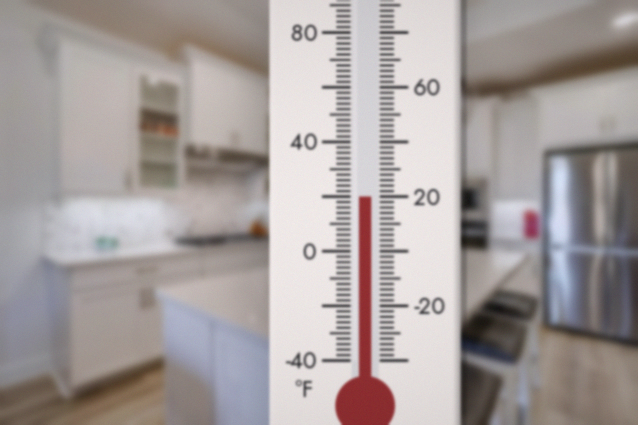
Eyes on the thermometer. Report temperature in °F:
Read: 20 °F
